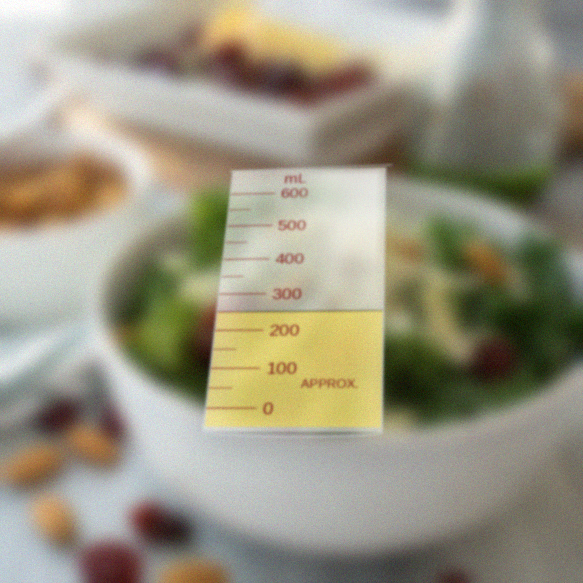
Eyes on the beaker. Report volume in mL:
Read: 250 mL
